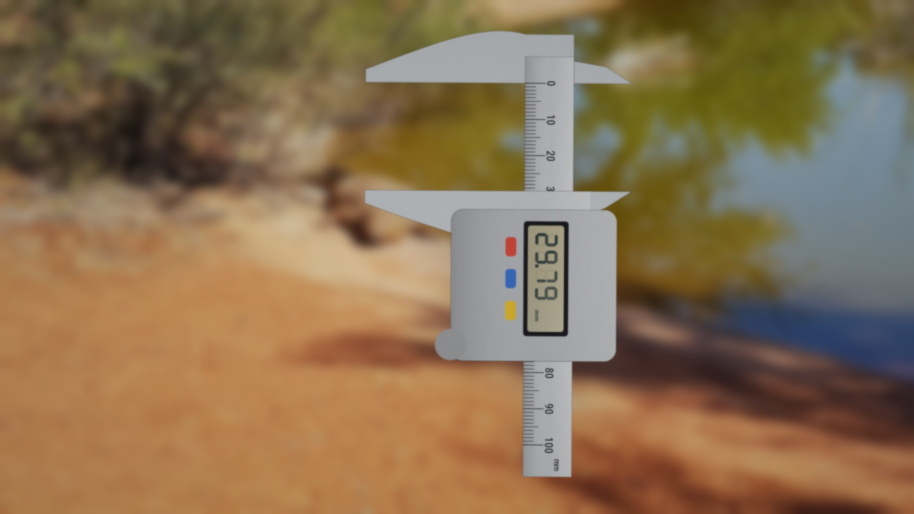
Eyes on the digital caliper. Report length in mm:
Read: 29.79 mm
